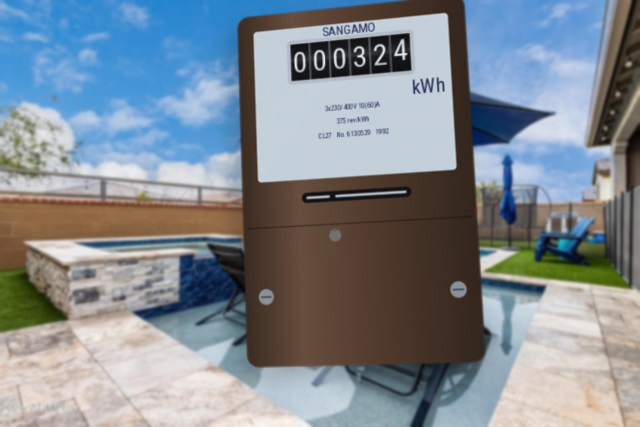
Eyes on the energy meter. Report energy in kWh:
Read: 324 kWh
